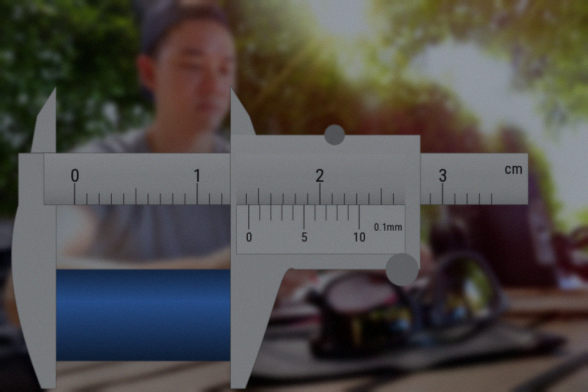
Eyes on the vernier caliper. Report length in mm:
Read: 14.2 mm
